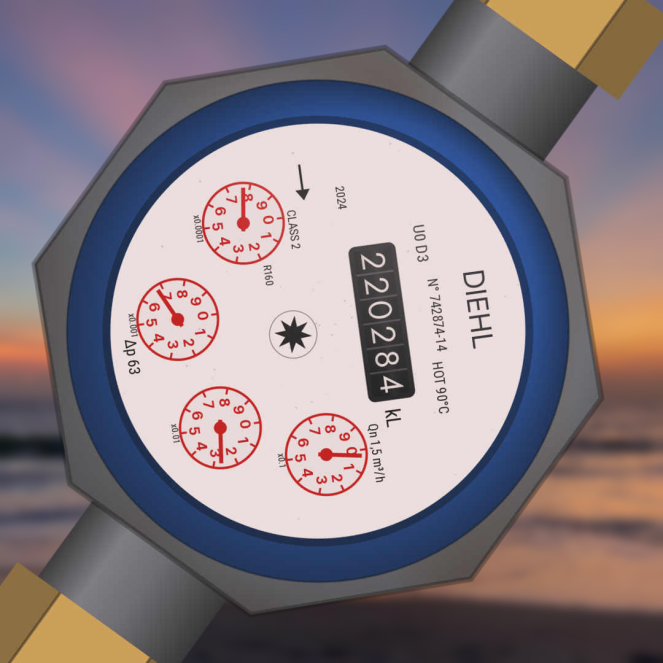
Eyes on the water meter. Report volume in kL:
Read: 220284.0267 kL
